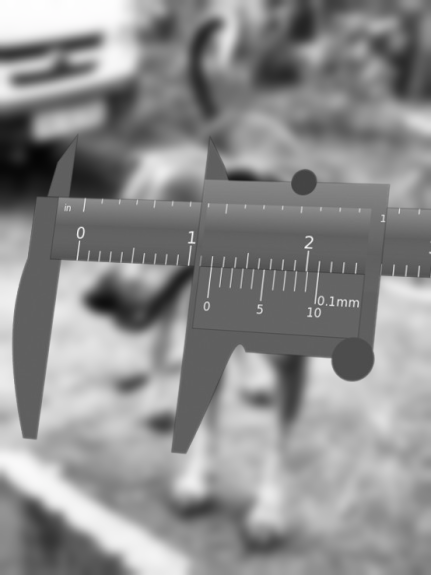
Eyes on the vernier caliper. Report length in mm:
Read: 12.0 mm
